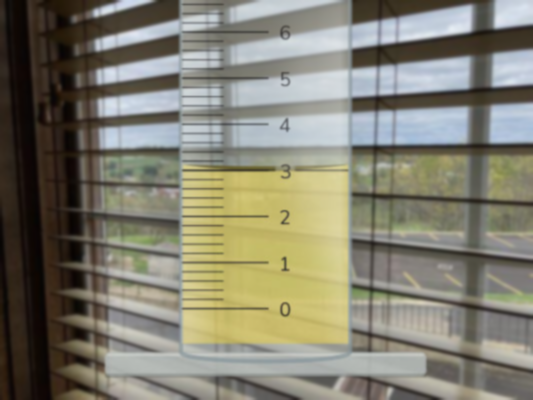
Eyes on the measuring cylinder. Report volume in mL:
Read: 3 mL
